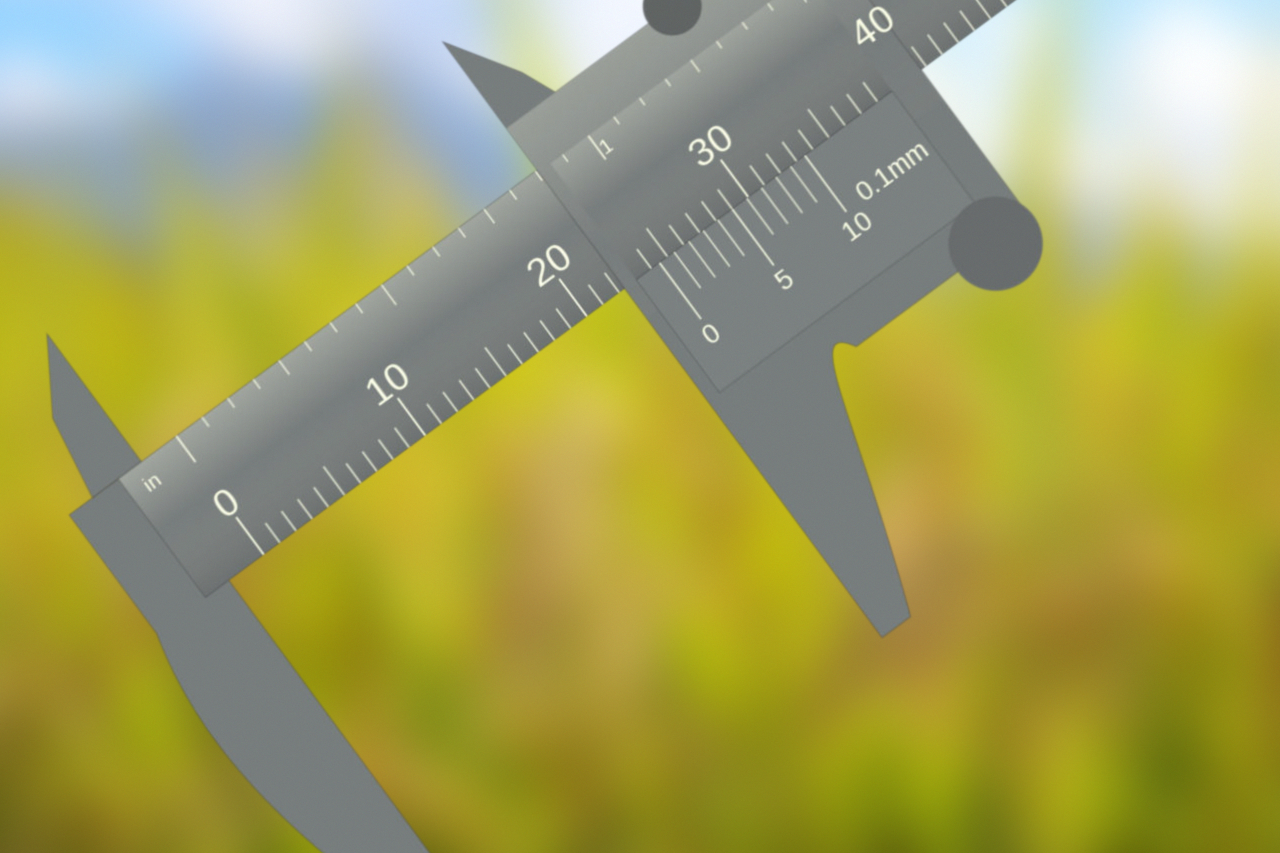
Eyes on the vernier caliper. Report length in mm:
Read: 24.5 mm
